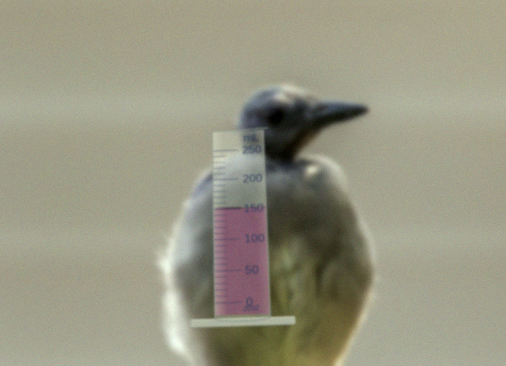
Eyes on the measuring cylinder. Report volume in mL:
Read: 150 mL
